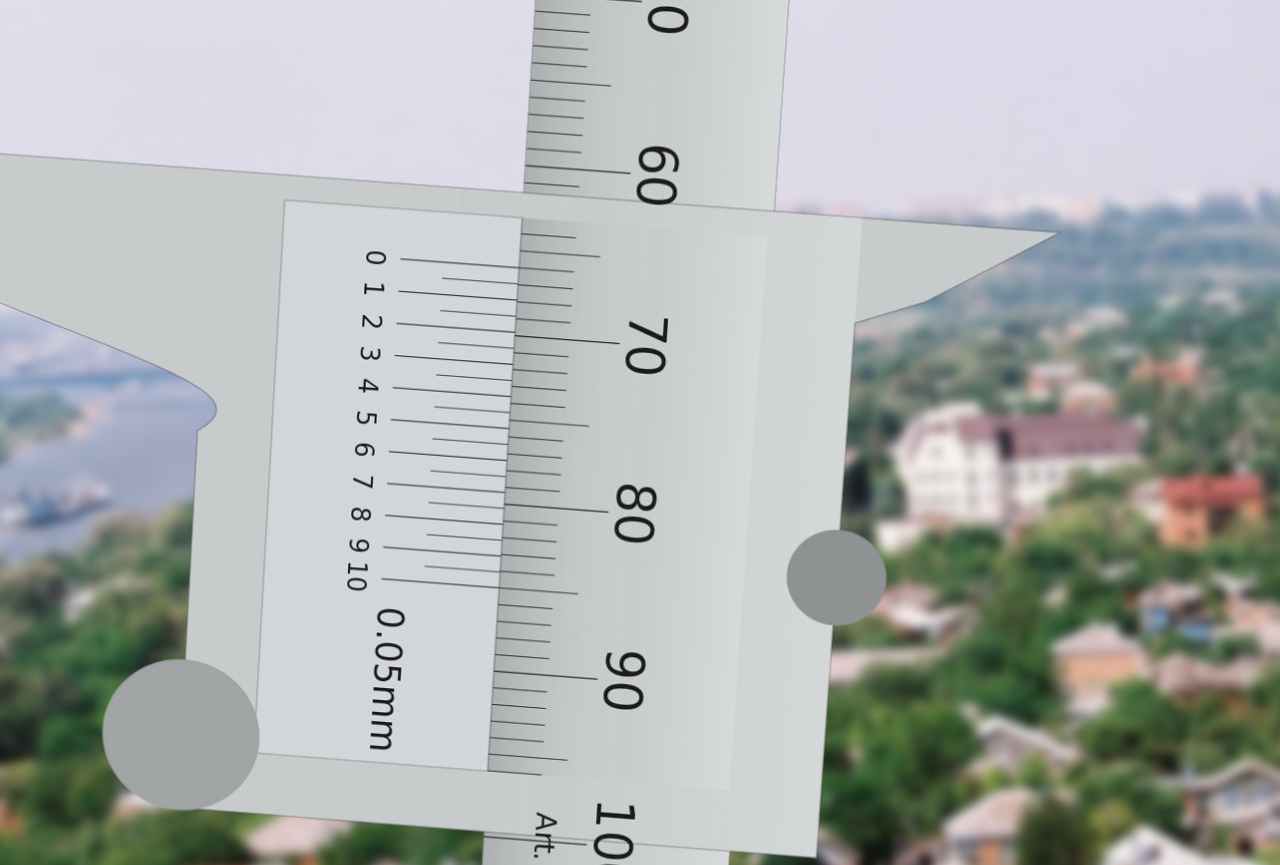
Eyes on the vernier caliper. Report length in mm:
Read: 66.0 mm
